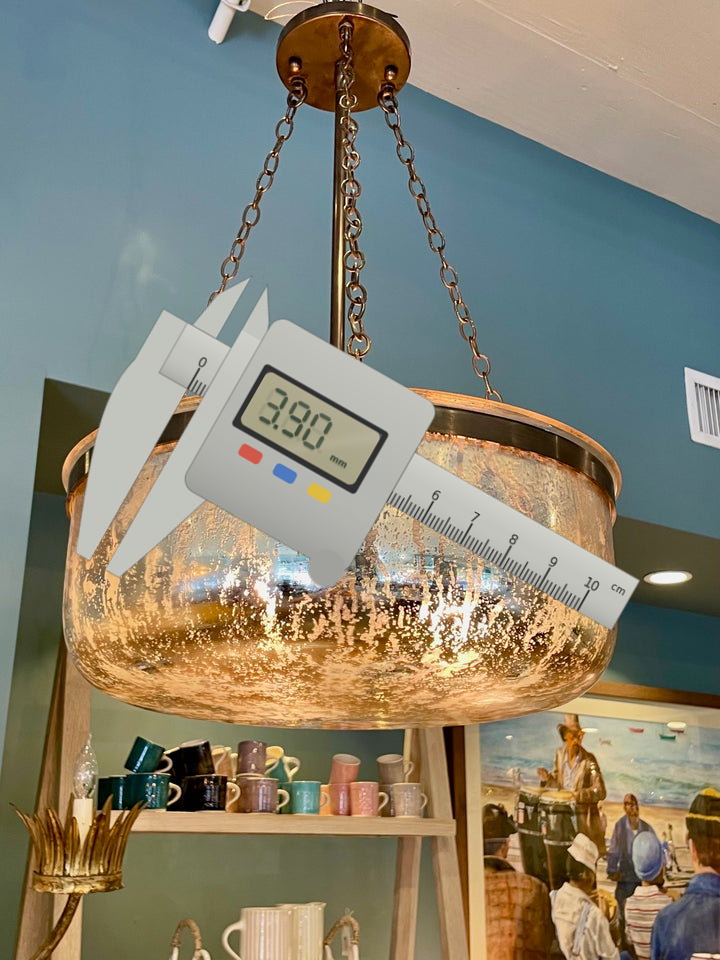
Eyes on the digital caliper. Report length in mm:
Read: 3.90 mm
